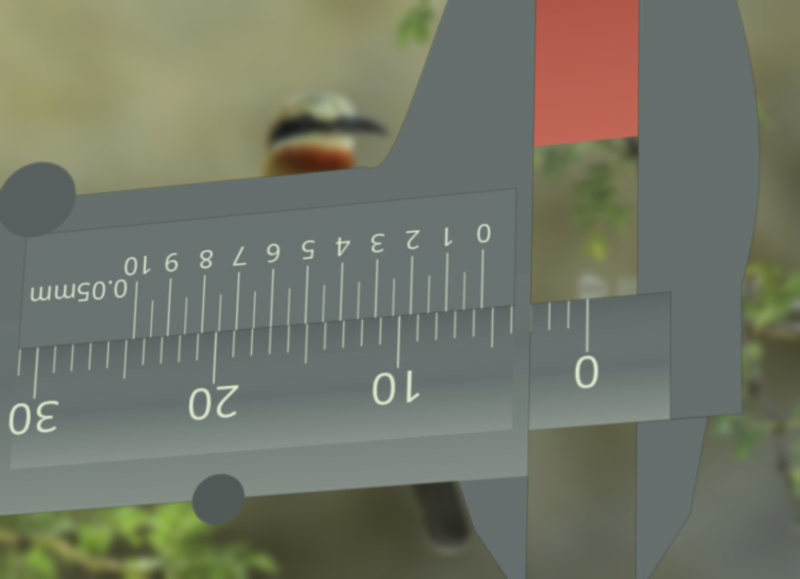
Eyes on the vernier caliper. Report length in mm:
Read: 5.6 mm
